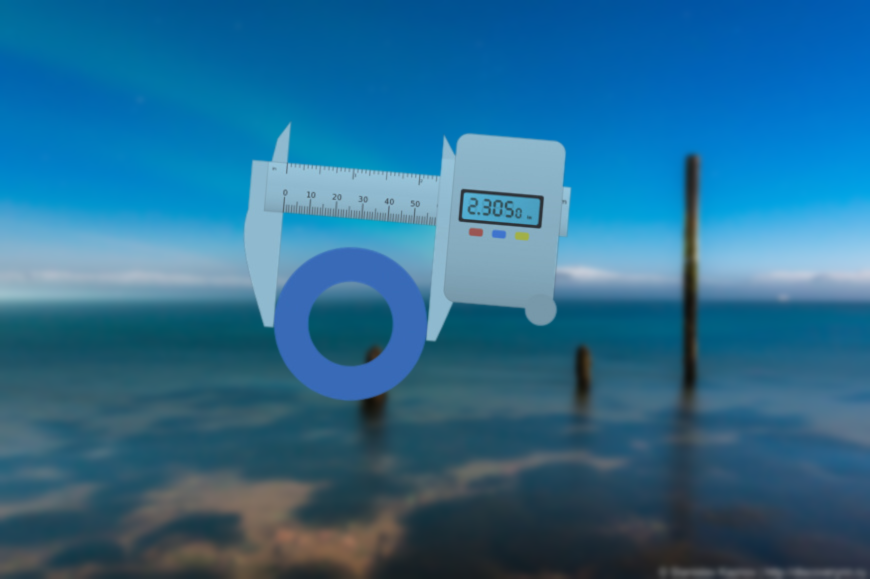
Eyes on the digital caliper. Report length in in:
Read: 2.3050 in
